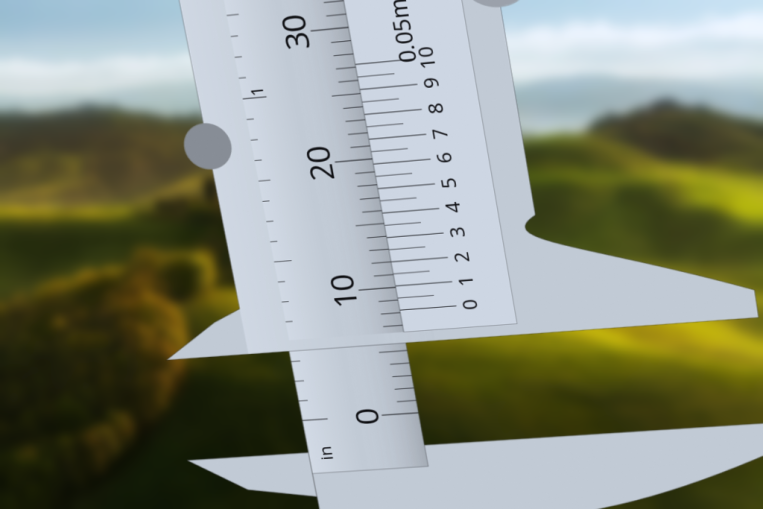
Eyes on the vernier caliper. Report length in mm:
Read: 8.2 mm
